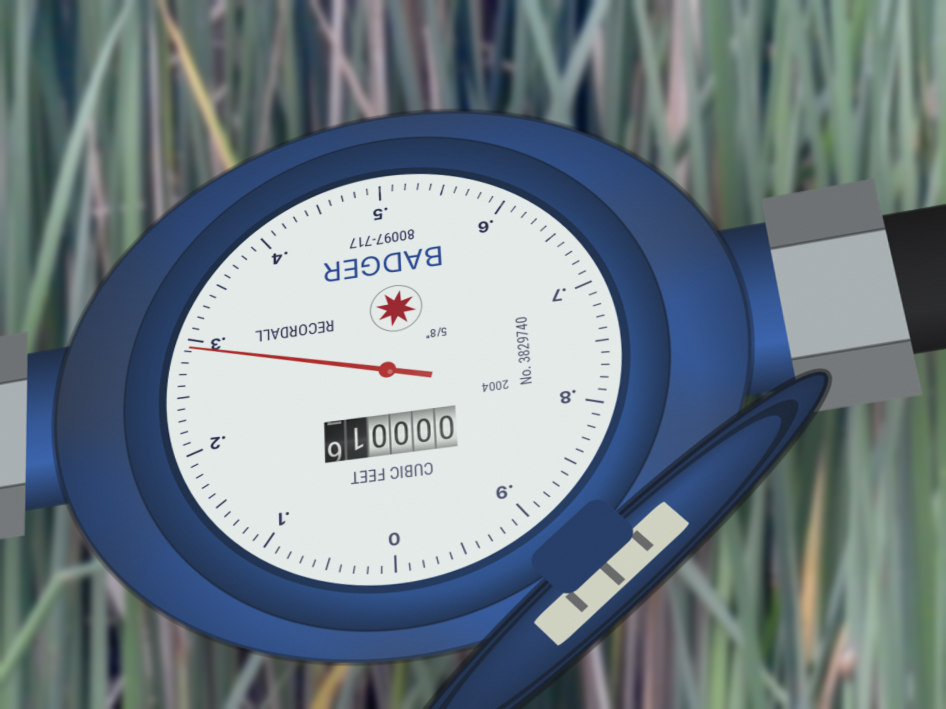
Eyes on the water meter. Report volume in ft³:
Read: 16.29 ft³
